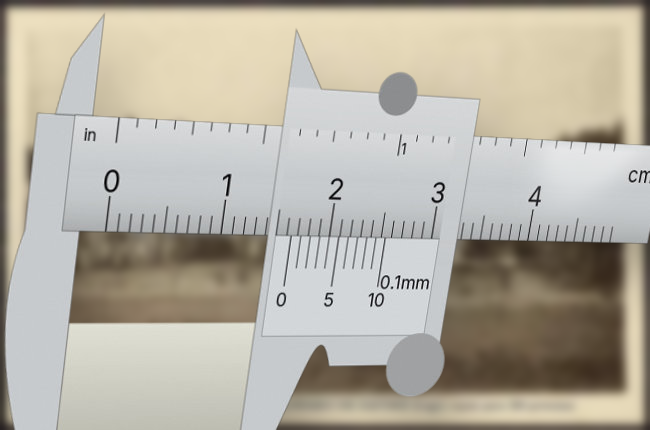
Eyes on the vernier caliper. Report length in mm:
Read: 16.4 mm
